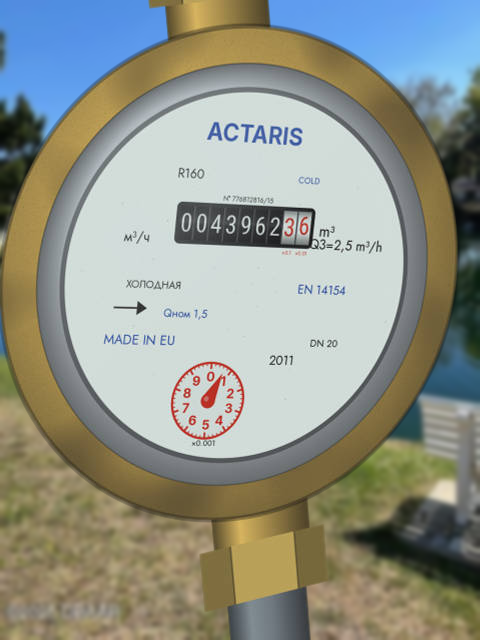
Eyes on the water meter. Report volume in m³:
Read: 43962.360 m³
